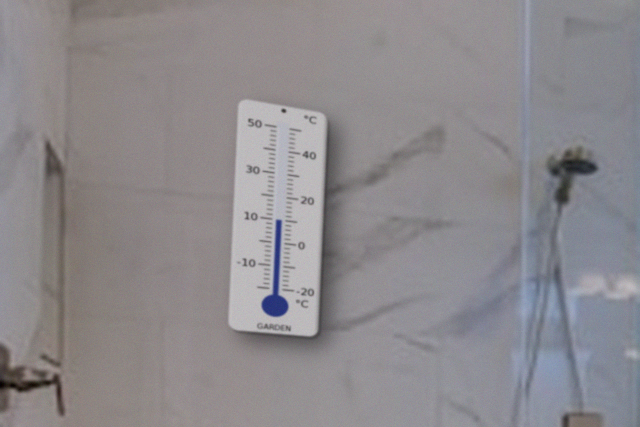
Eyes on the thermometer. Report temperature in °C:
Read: 10 °C
